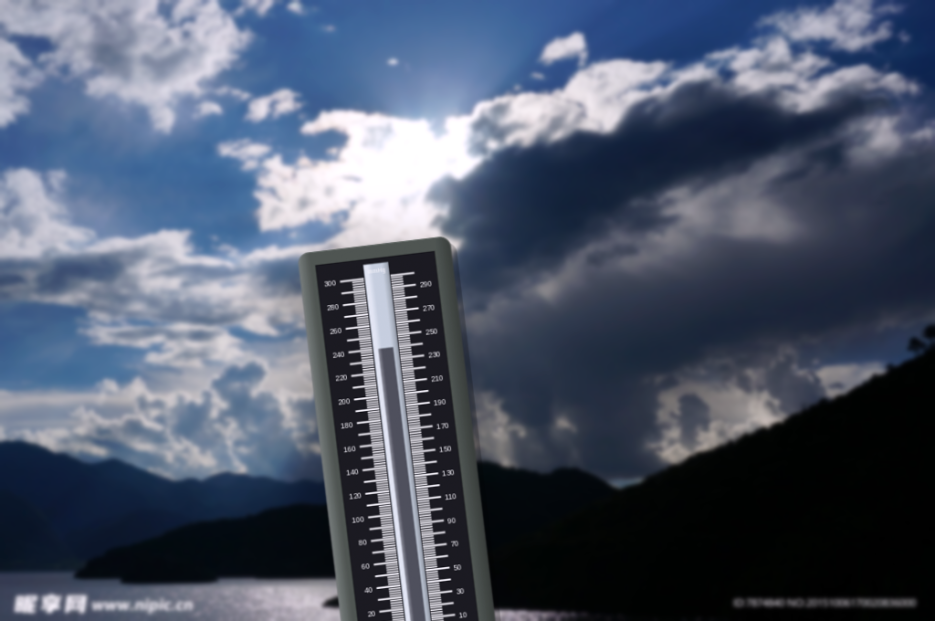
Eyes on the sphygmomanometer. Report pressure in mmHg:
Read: 240 mmHg
